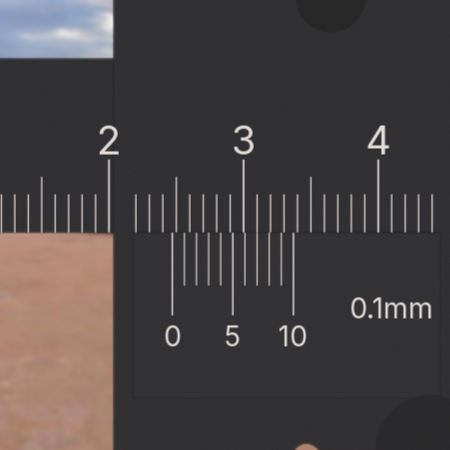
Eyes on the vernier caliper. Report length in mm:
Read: 24.7 mm
